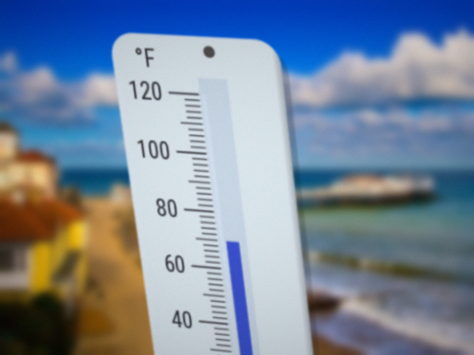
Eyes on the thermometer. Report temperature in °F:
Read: 70 °F
